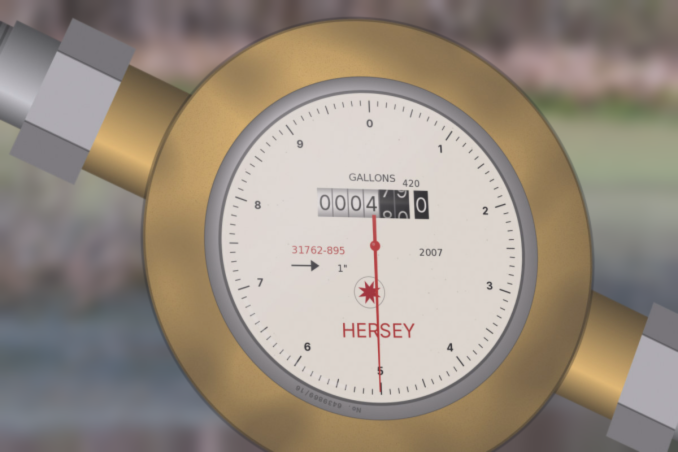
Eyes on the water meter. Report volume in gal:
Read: 4795.0 gal
